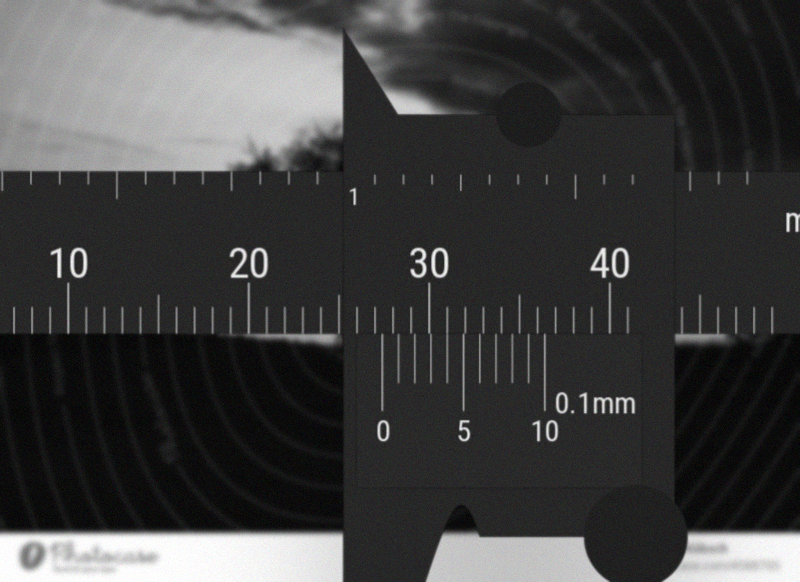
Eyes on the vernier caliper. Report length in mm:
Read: 27.4 mm
